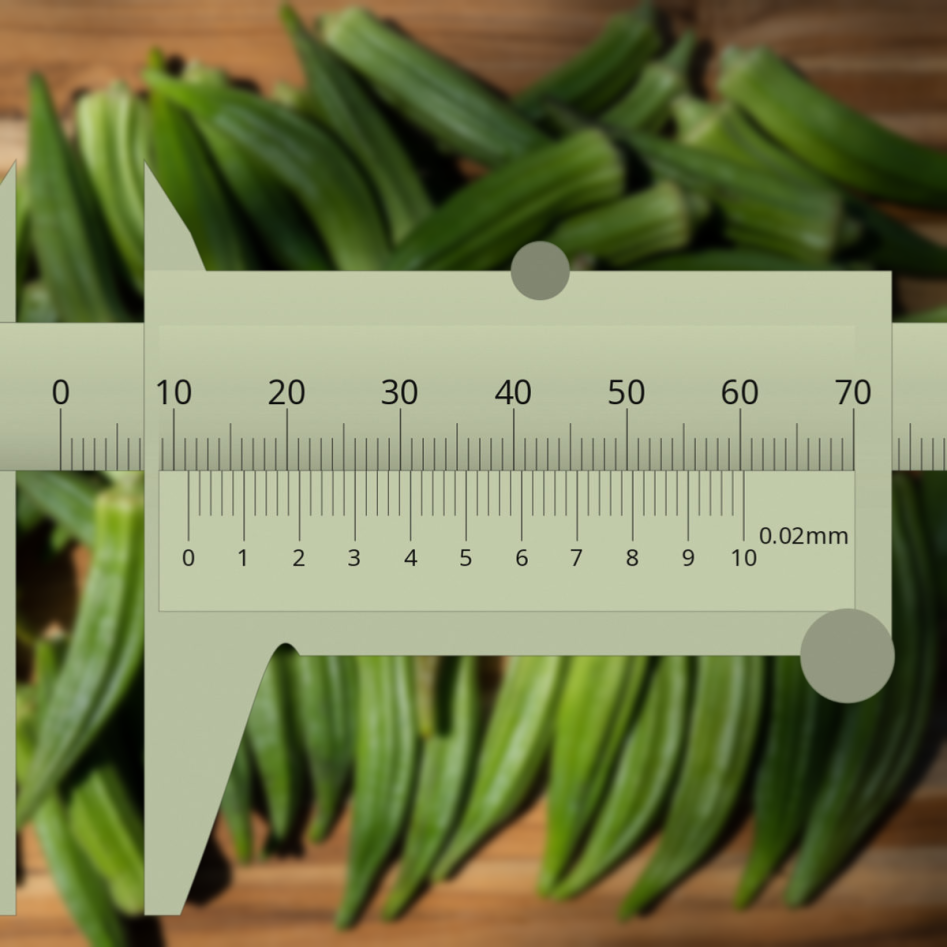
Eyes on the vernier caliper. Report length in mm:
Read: 11.3 mm
